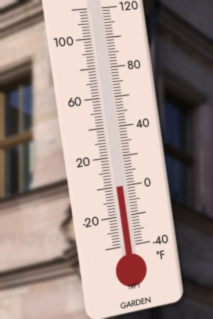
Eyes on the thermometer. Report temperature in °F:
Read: 0 °F
